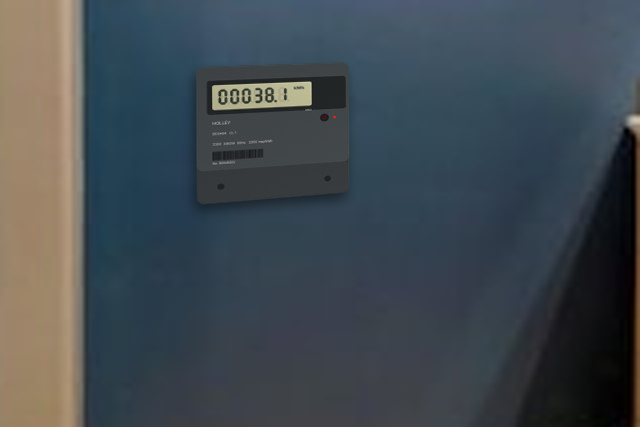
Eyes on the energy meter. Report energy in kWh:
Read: 38.1 kWh
